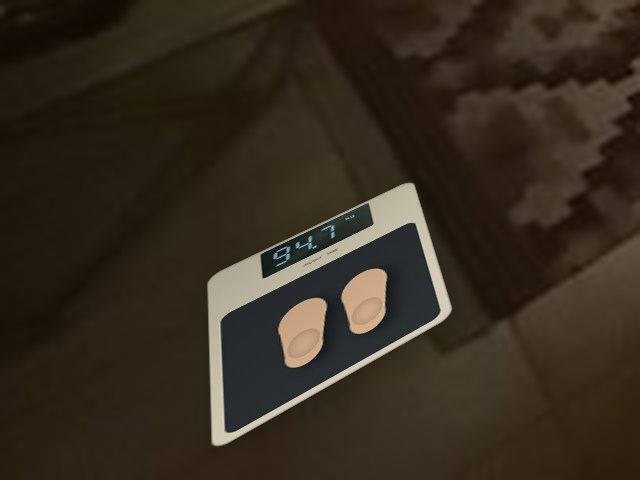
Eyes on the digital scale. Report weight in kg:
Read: 94.7 kg
